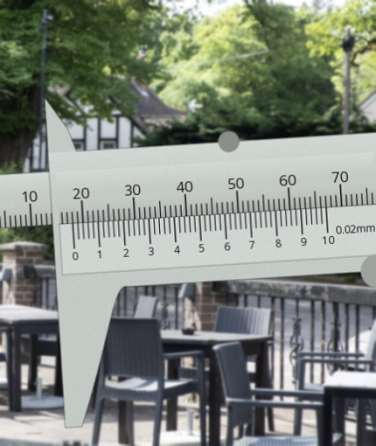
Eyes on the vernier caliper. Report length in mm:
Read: 18.0 mm
